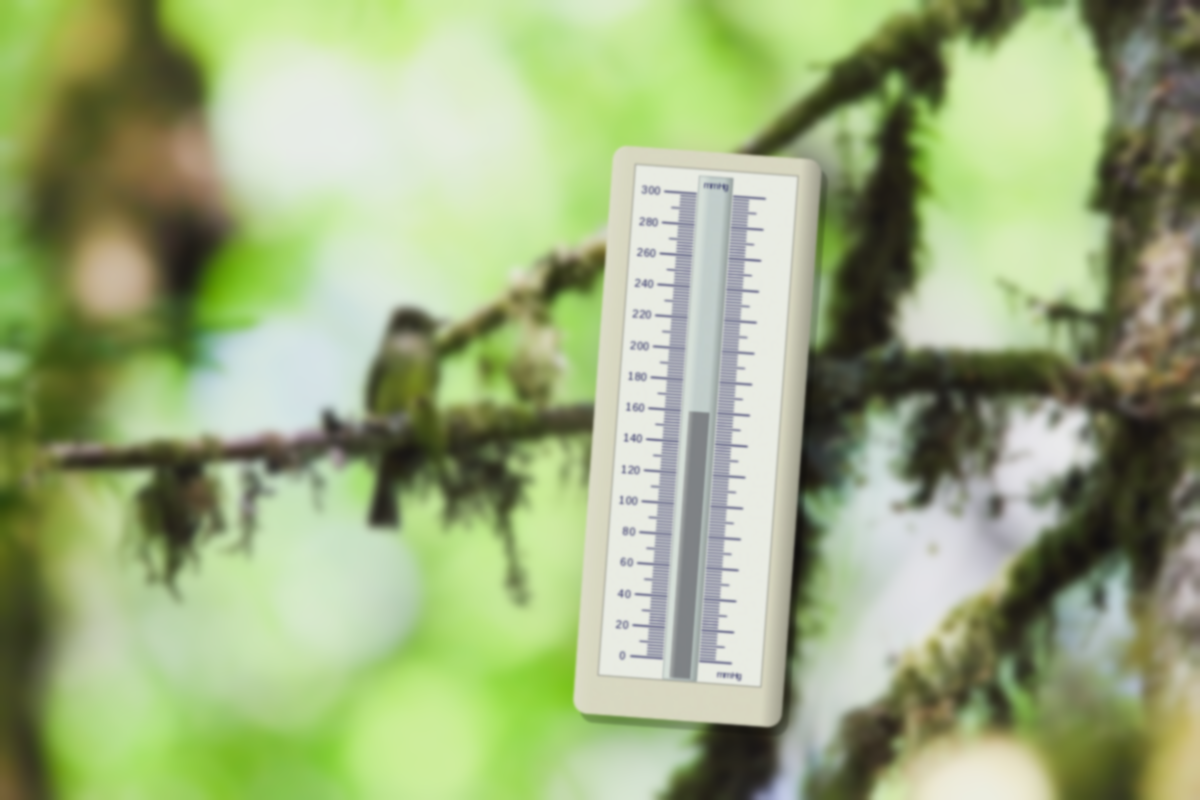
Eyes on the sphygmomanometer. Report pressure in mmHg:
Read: 160 mmHg
